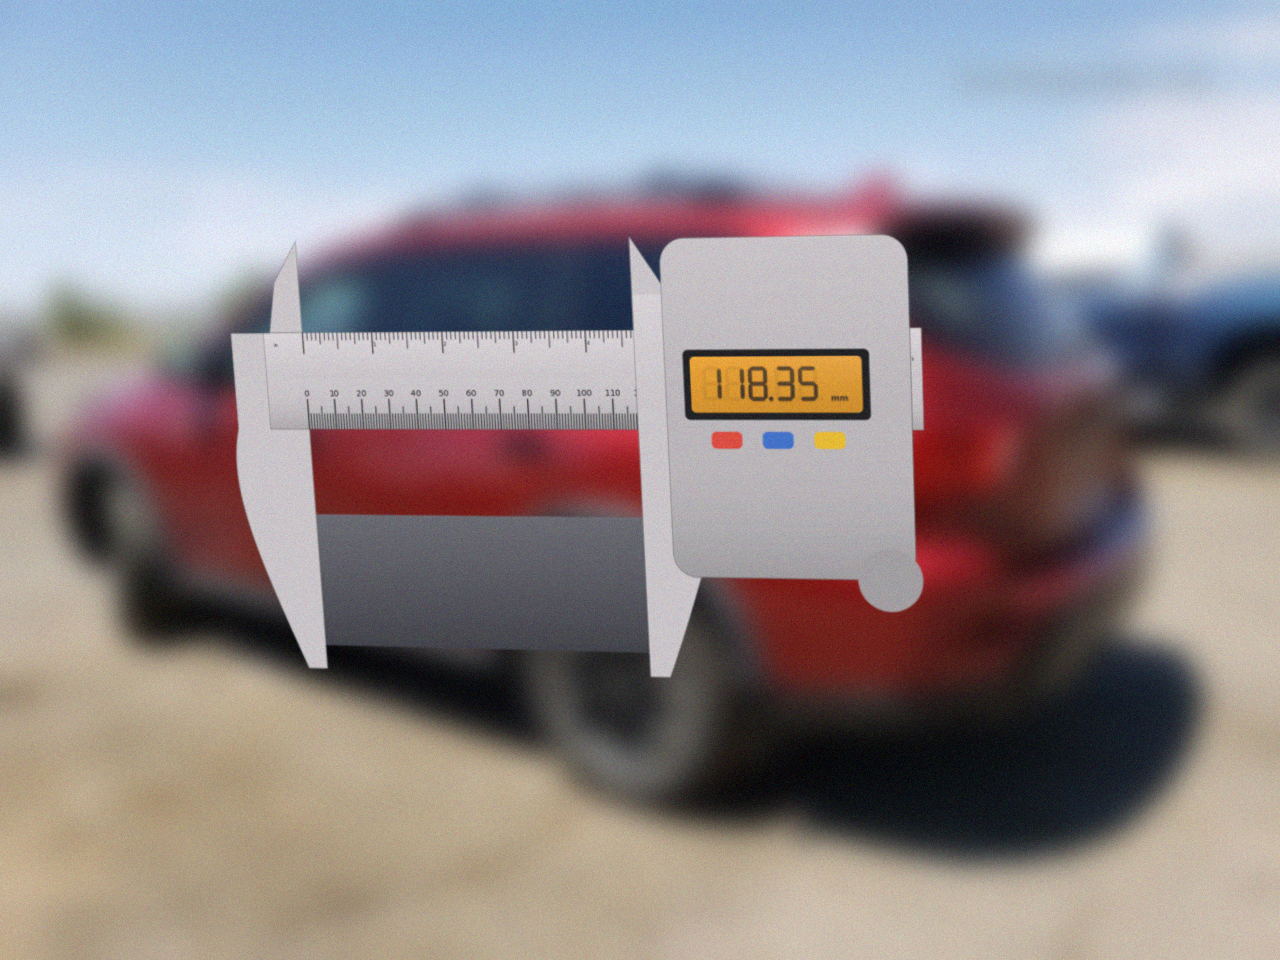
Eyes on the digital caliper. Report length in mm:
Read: 118.35 mm
